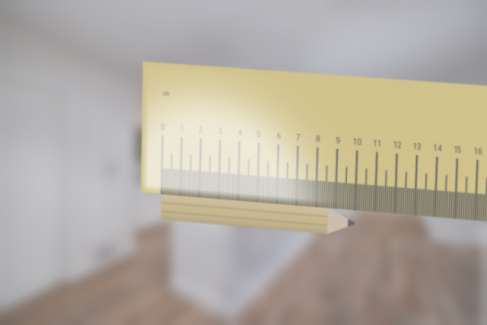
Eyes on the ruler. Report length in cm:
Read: 10 cm
